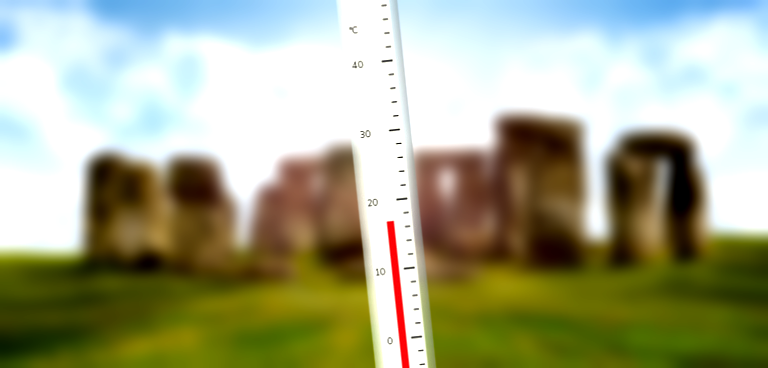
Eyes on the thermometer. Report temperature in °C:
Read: 17 °C
